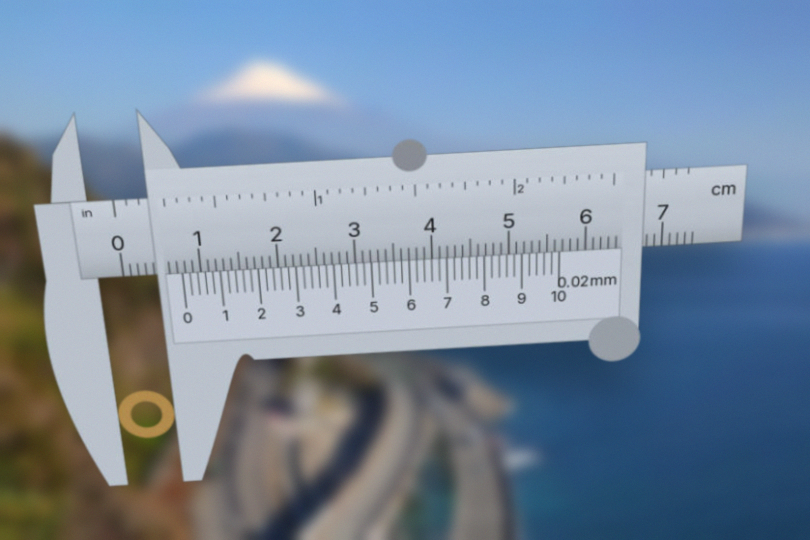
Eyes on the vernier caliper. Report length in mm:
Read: 7.6 mm
